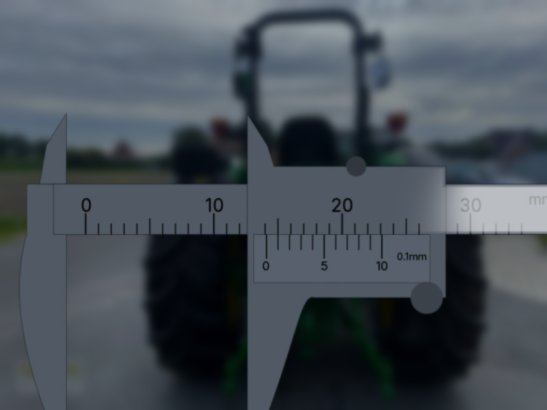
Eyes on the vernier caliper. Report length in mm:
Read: 14.1 mm
